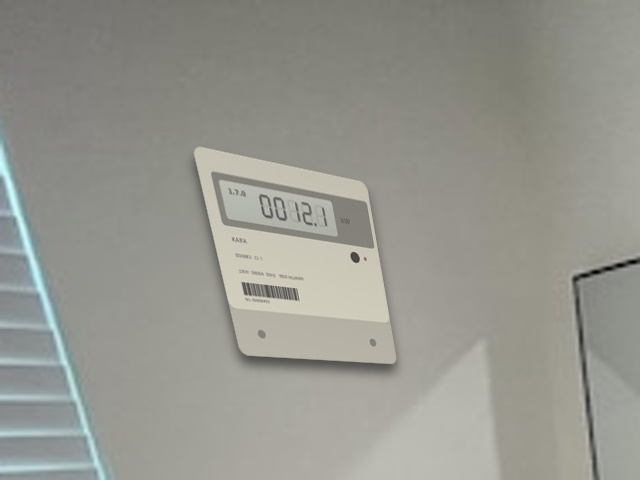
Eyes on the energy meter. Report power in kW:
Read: 12.1 kW
